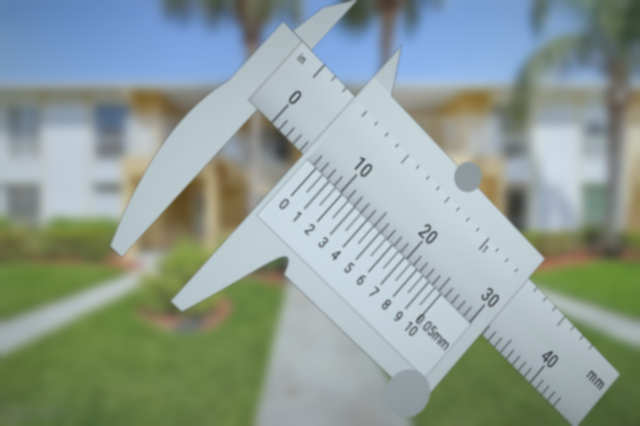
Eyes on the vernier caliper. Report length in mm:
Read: 6.4 mm
